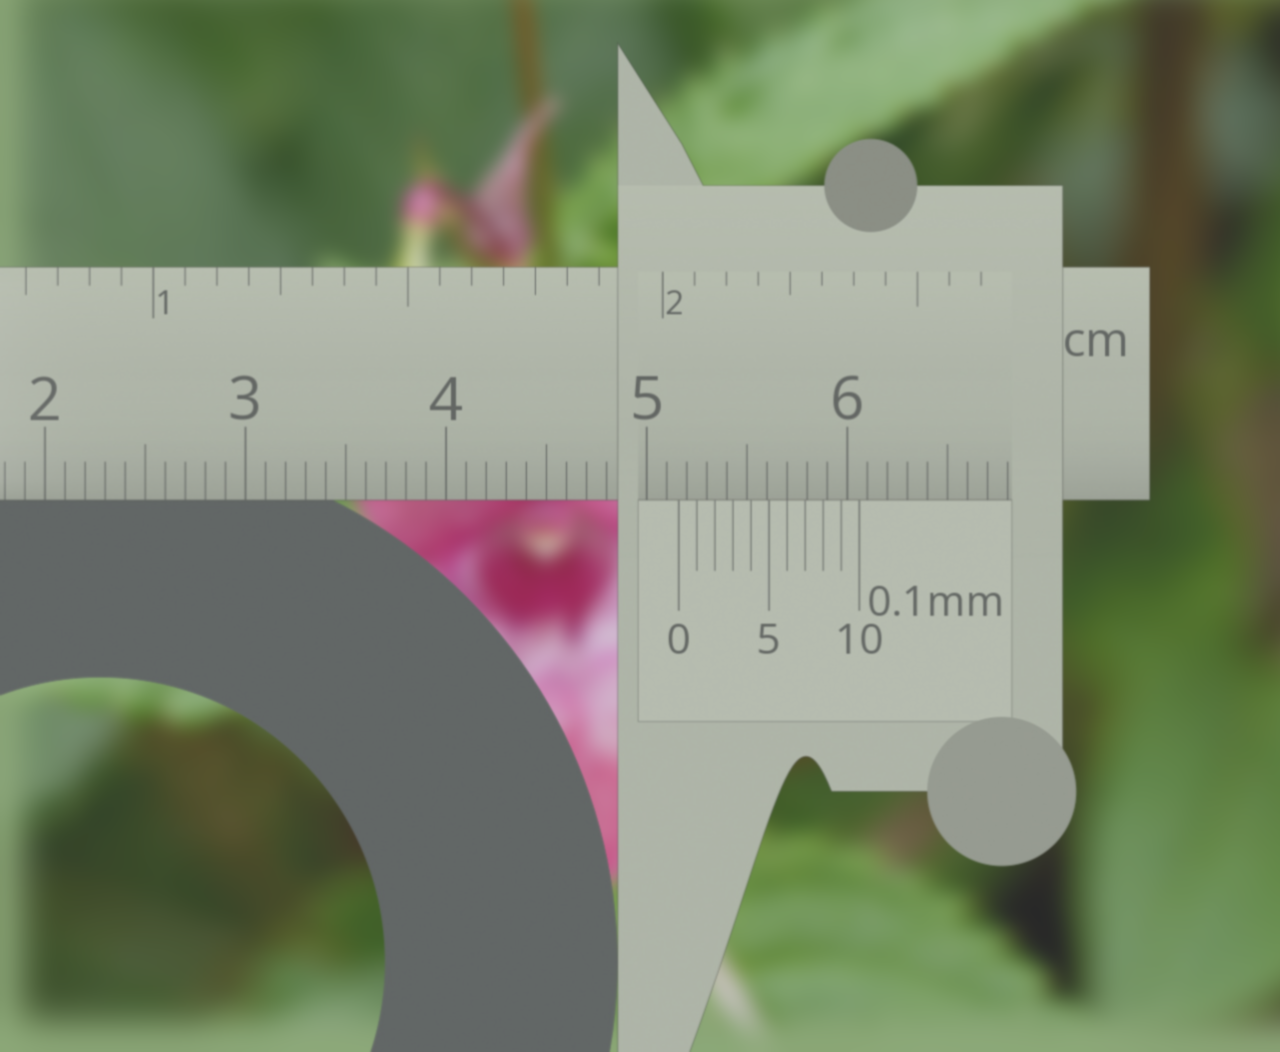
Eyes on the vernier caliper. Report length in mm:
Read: 51.6 mm
